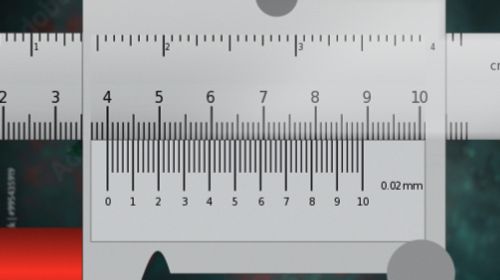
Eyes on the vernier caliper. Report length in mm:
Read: 40.0 mm
